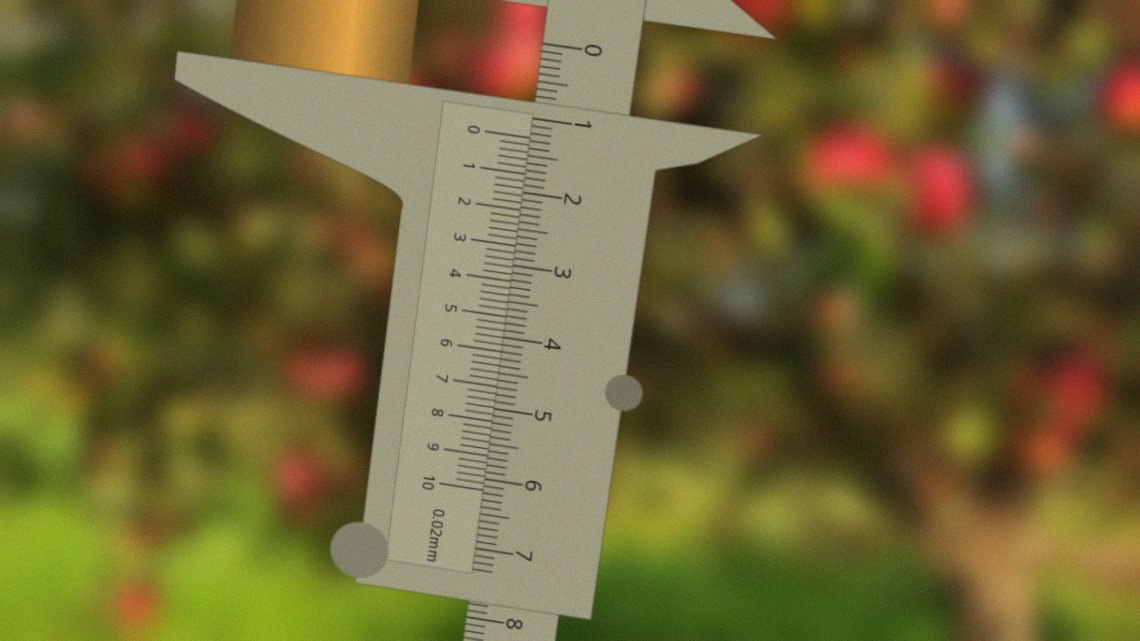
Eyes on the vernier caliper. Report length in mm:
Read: 12.6 mm
